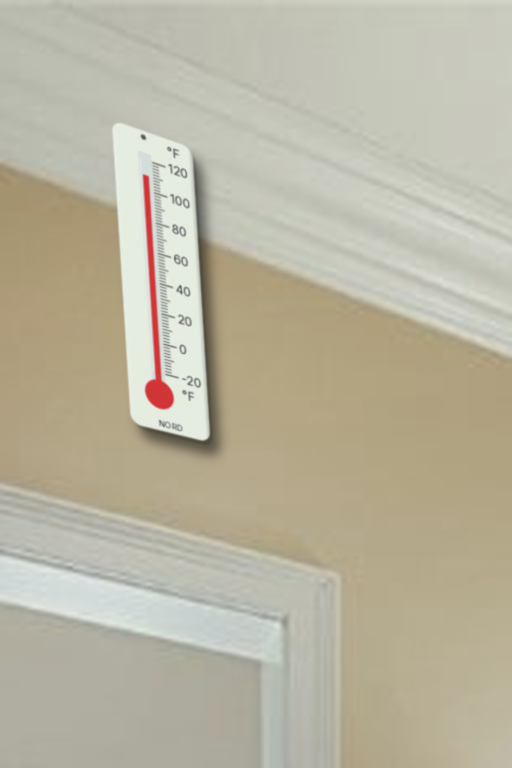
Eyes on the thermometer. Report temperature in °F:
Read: 110 °F
